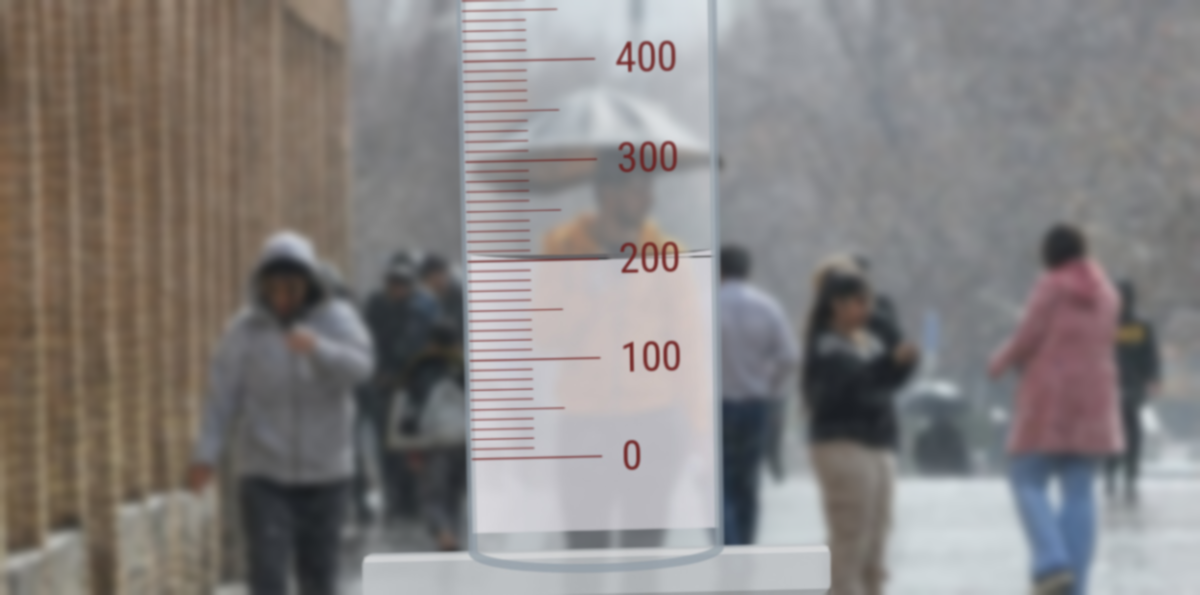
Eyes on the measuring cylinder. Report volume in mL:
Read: 200 mL
